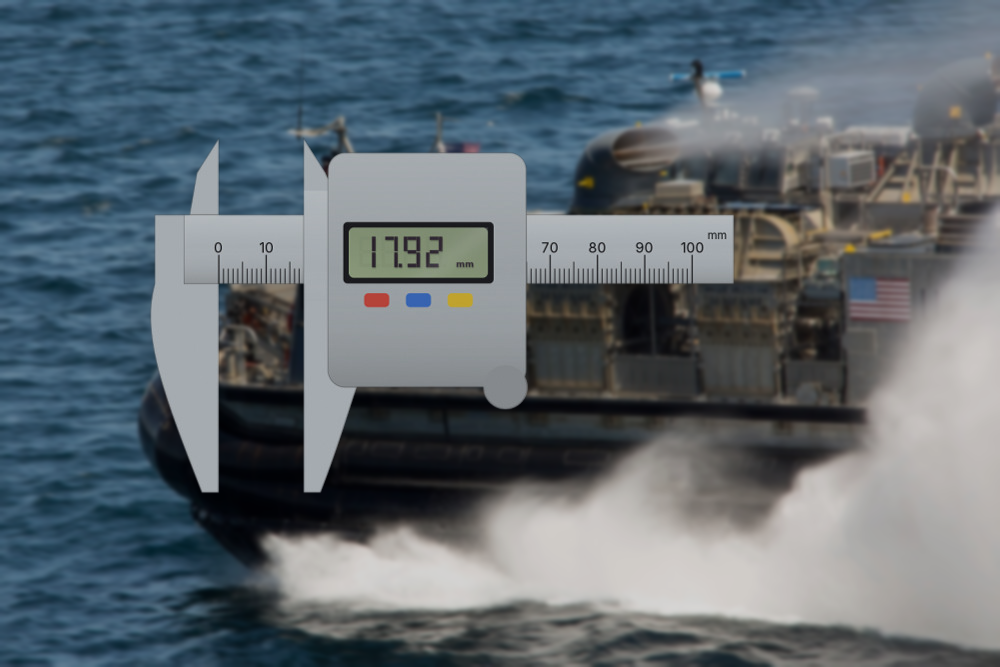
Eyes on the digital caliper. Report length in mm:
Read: 17.92 mm
